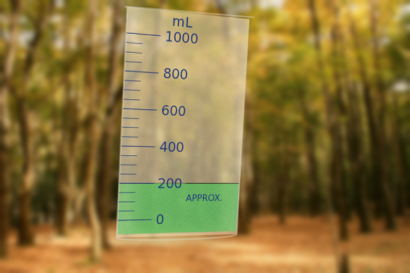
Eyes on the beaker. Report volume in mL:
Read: 200 mL
